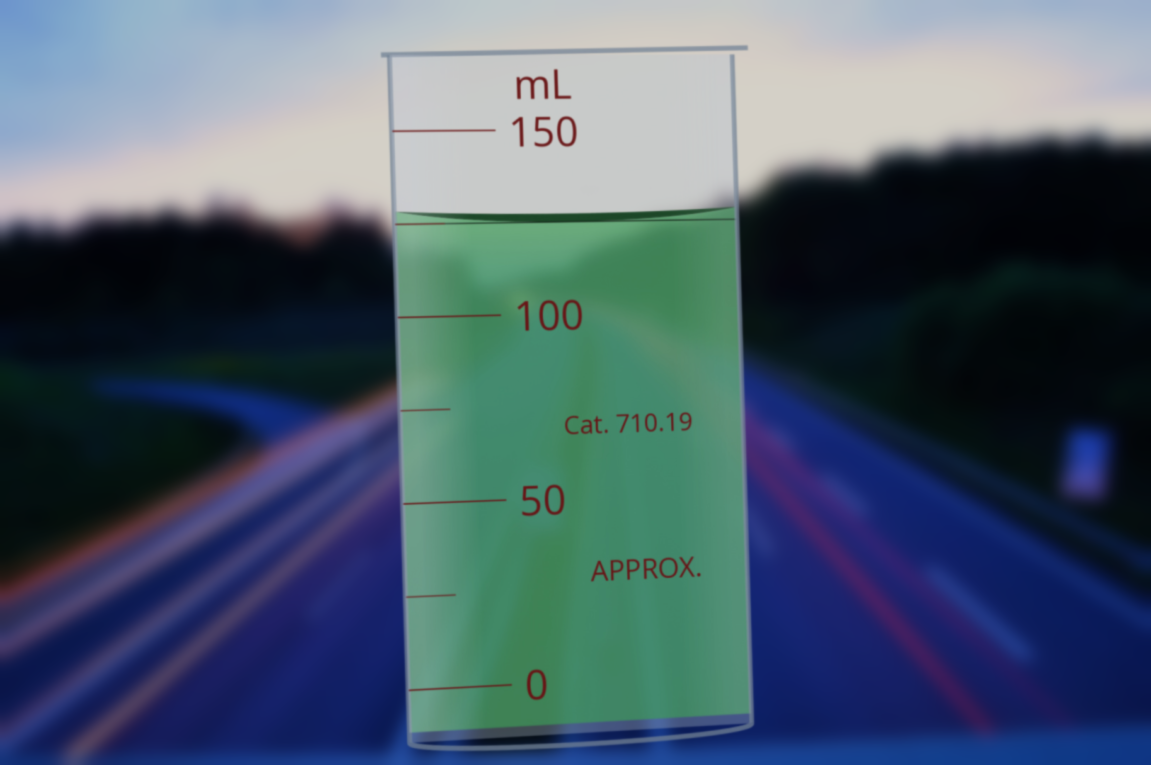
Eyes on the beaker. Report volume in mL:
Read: 125 mL
